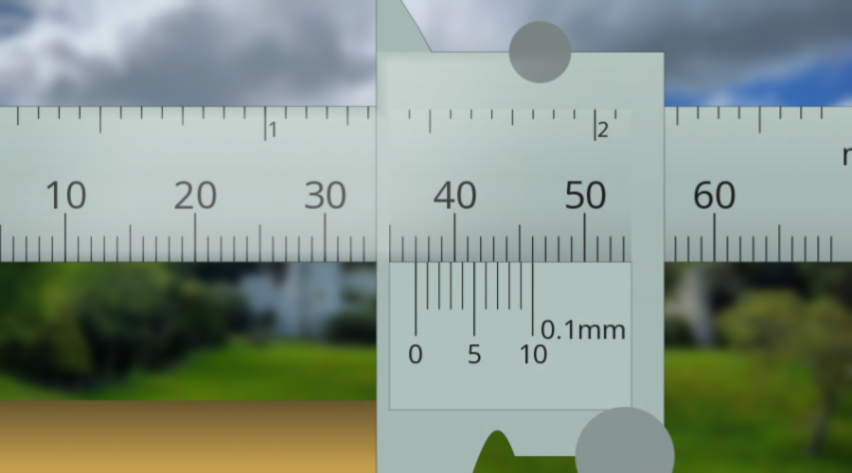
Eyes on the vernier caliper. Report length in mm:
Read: 37.0 mm
